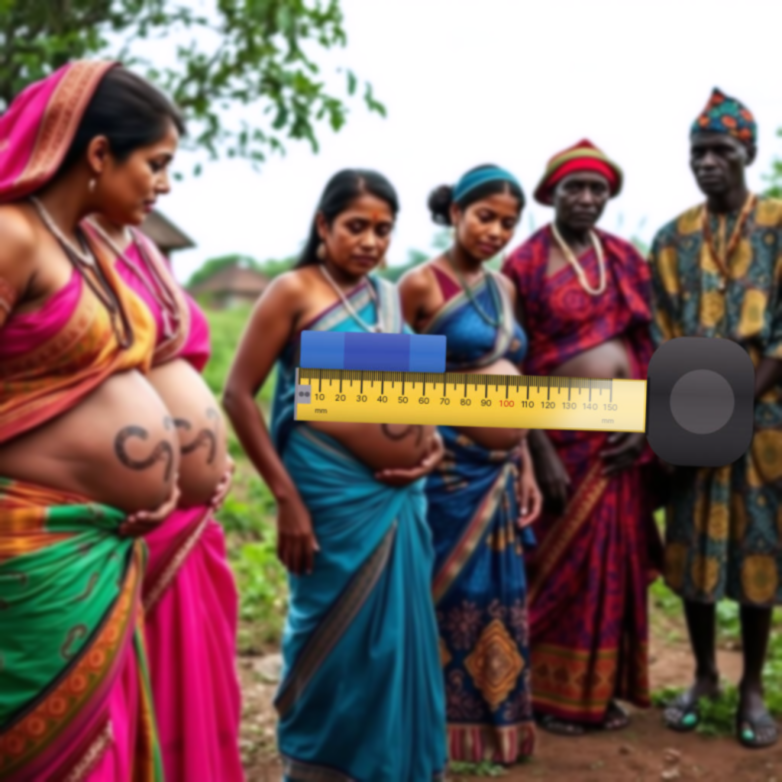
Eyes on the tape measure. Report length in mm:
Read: 70 mm
